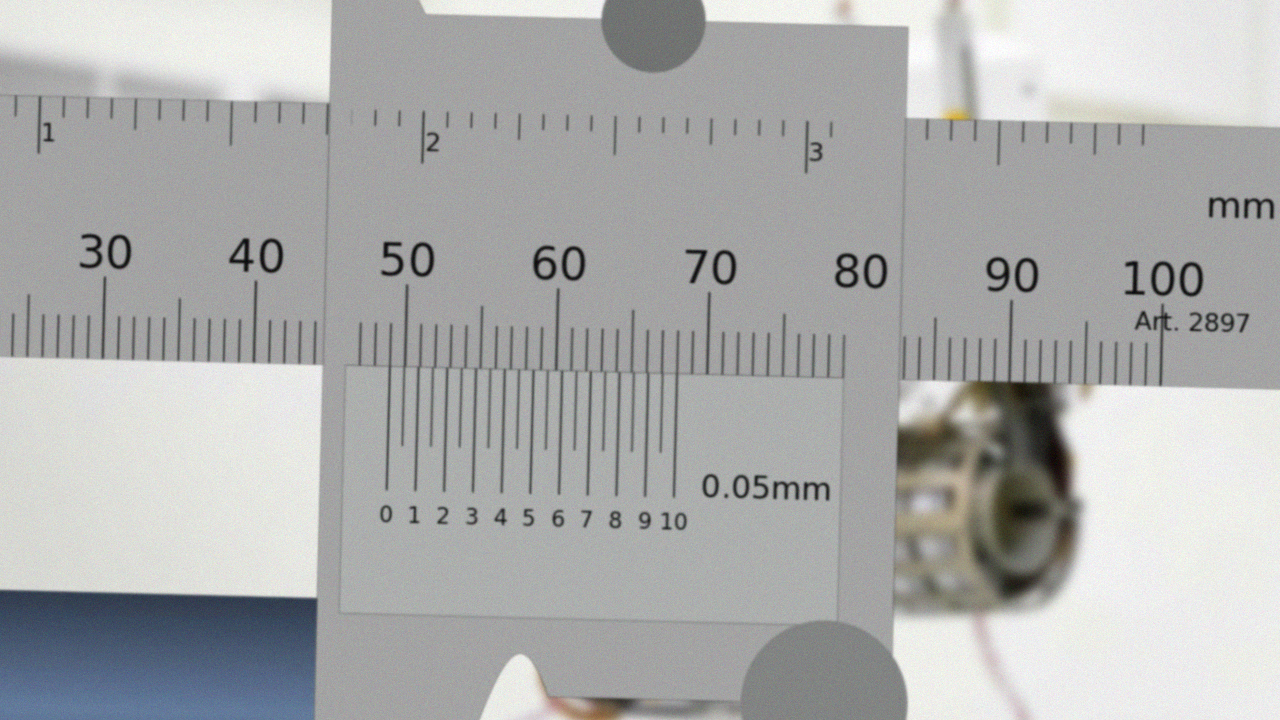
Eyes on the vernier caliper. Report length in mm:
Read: 49.0 mm
